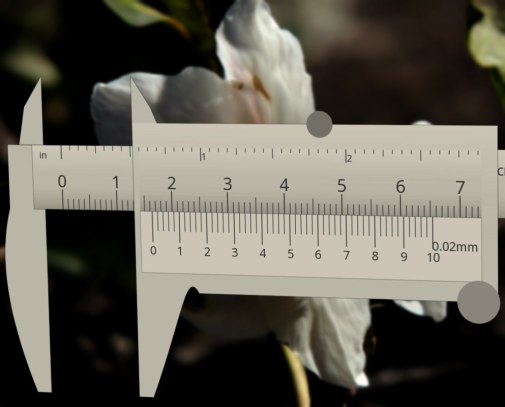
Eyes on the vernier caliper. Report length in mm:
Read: 16.4 mm
